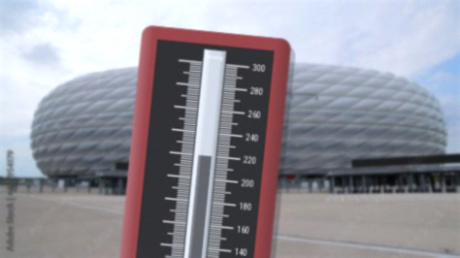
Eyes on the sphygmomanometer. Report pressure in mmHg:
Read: 220 mmHg
